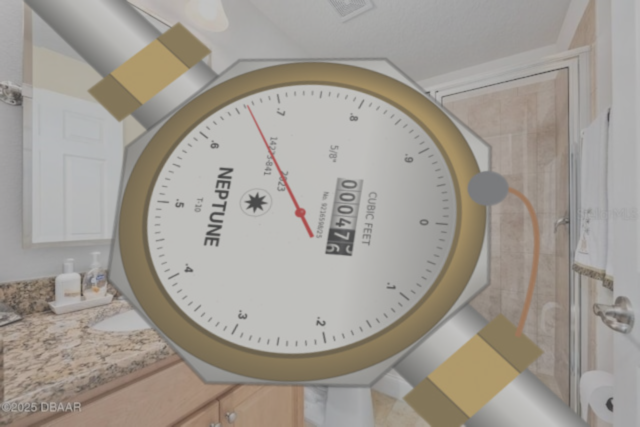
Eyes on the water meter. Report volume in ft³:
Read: 475.66 ft³
